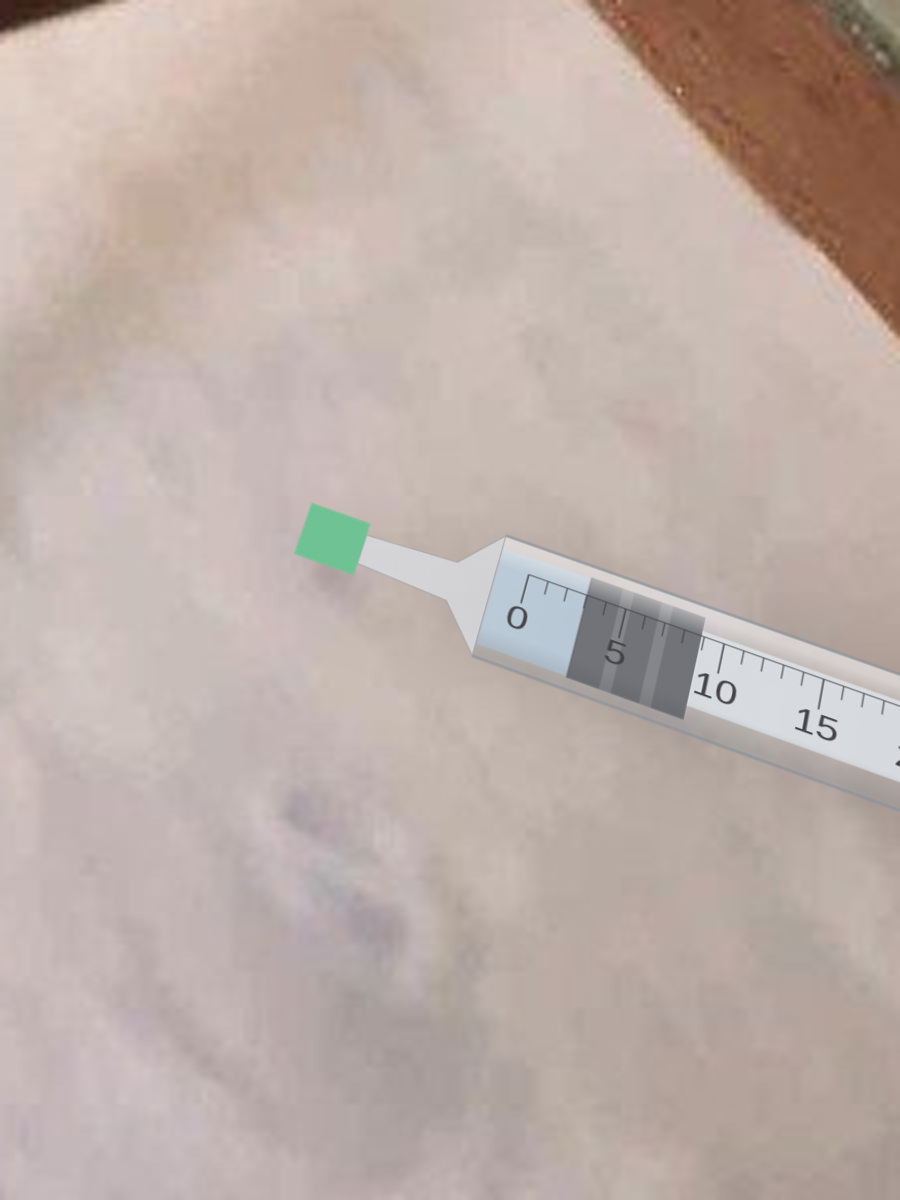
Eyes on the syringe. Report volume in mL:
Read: 3 mL
